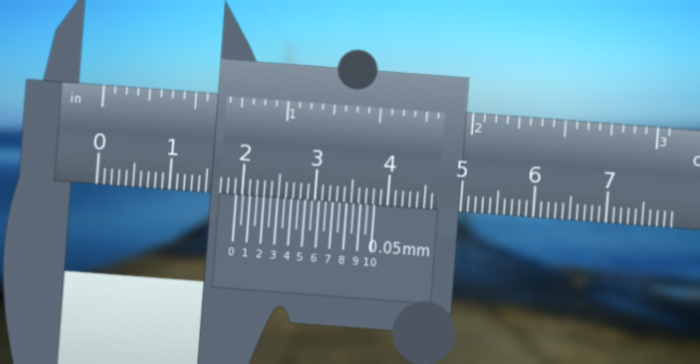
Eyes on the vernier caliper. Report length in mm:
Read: 19.2 mm
